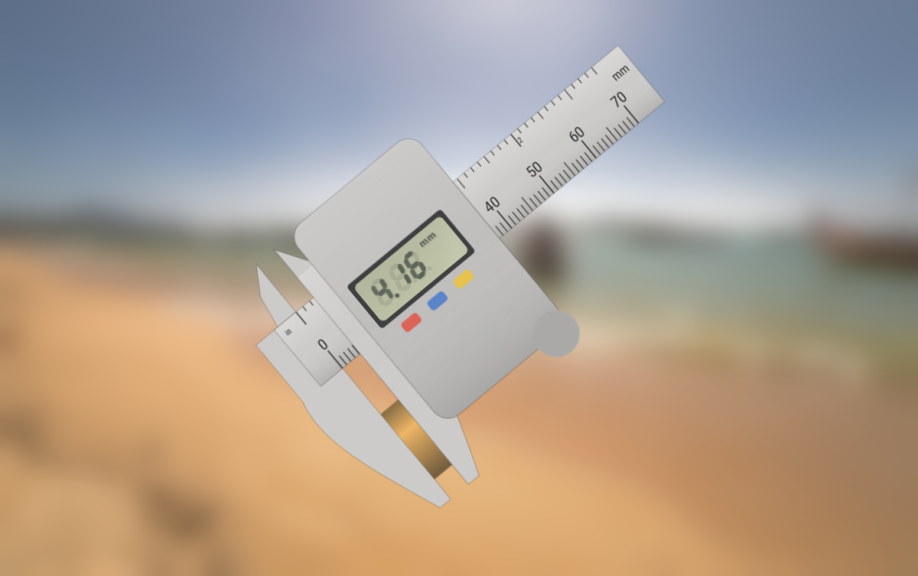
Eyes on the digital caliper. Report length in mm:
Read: 4.16 mm
